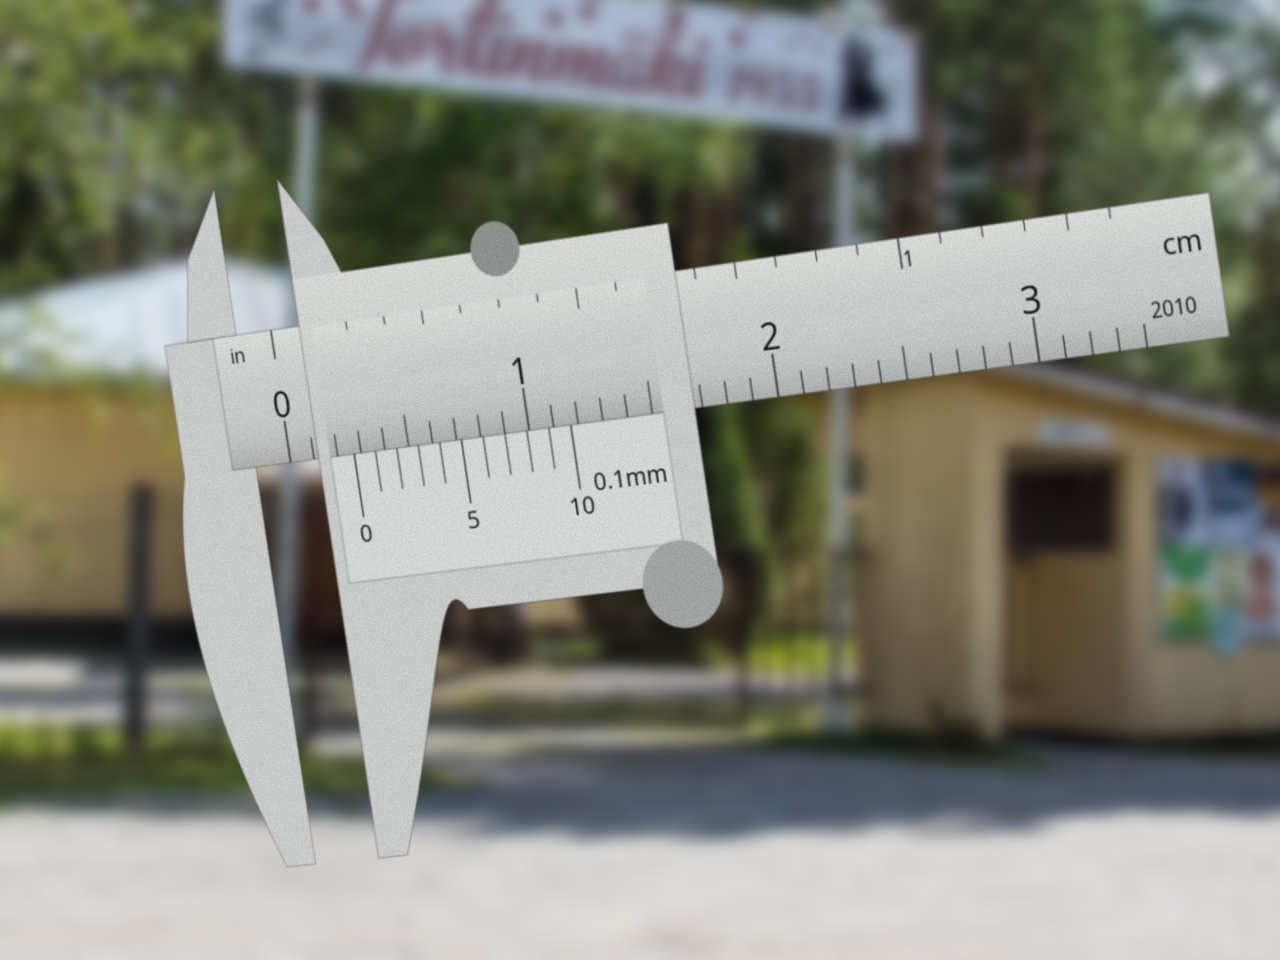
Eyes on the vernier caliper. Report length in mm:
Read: 2.7 mm
